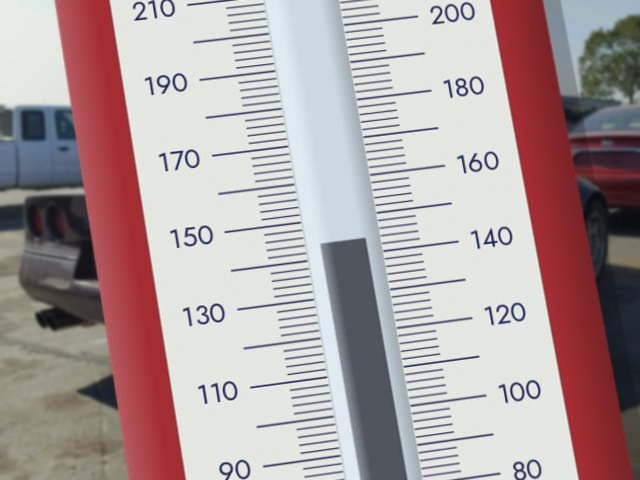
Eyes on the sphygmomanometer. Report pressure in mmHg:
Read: 144 mmHg
